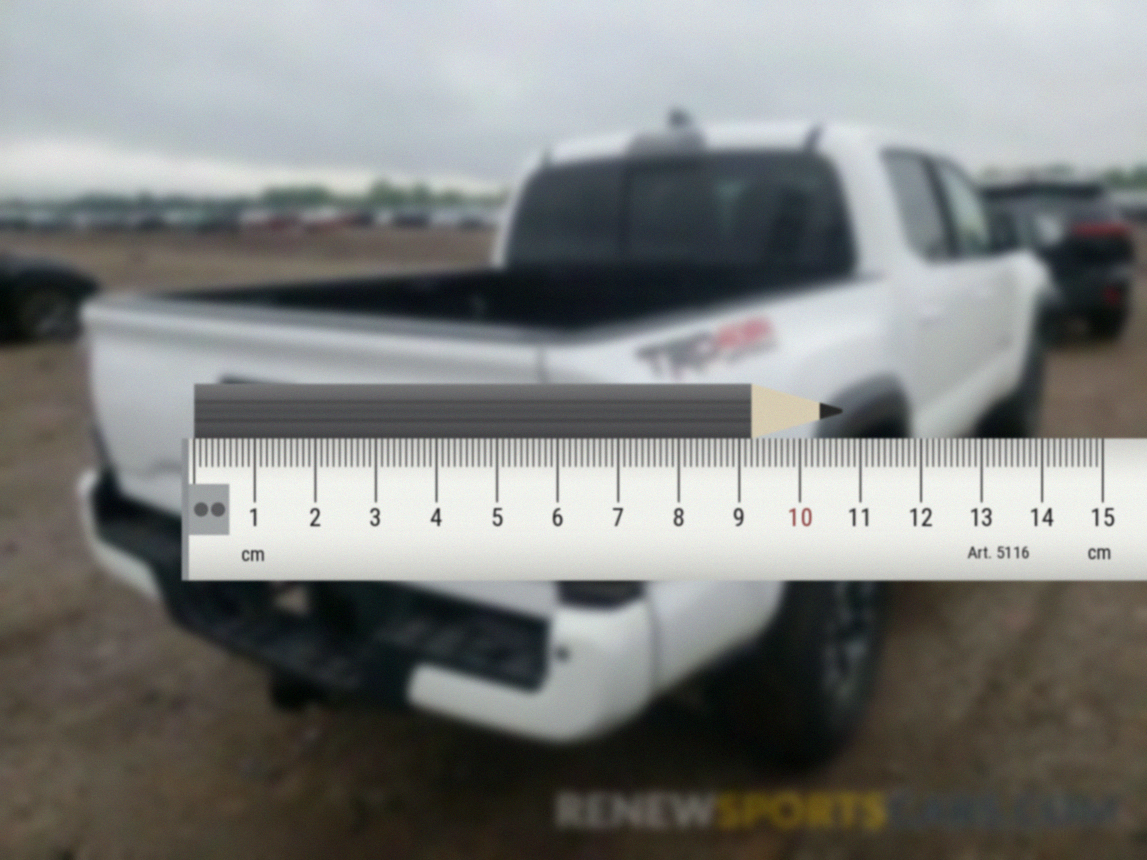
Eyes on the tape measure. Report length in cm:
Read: 10.7 cm
